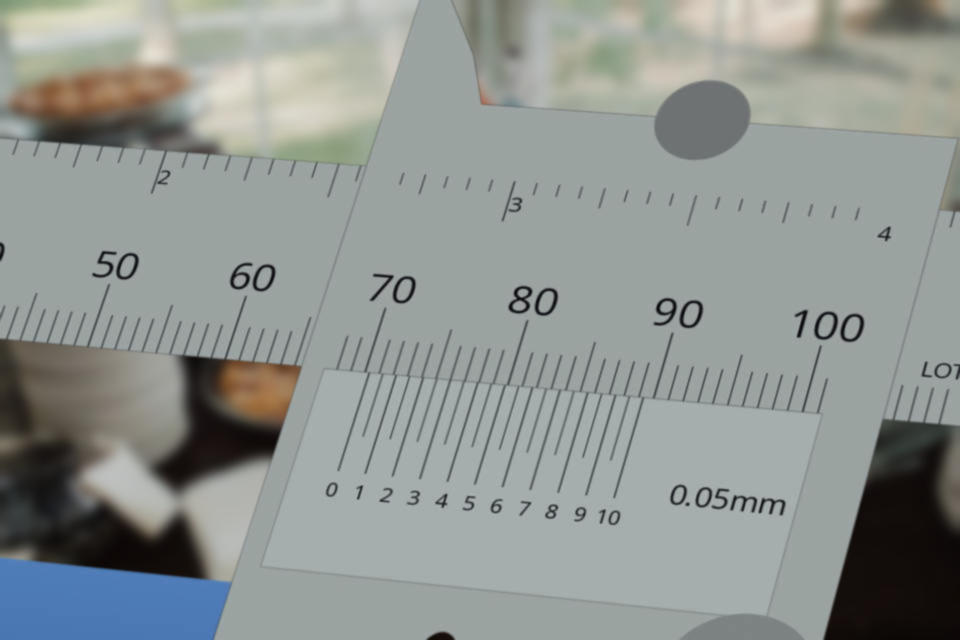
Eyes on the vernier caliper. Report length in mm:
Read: 70.3 mm
